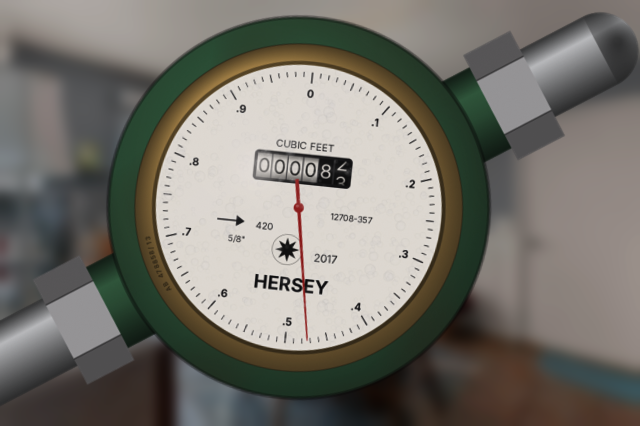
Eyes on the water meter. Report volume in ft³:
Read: 82.47 ft³
